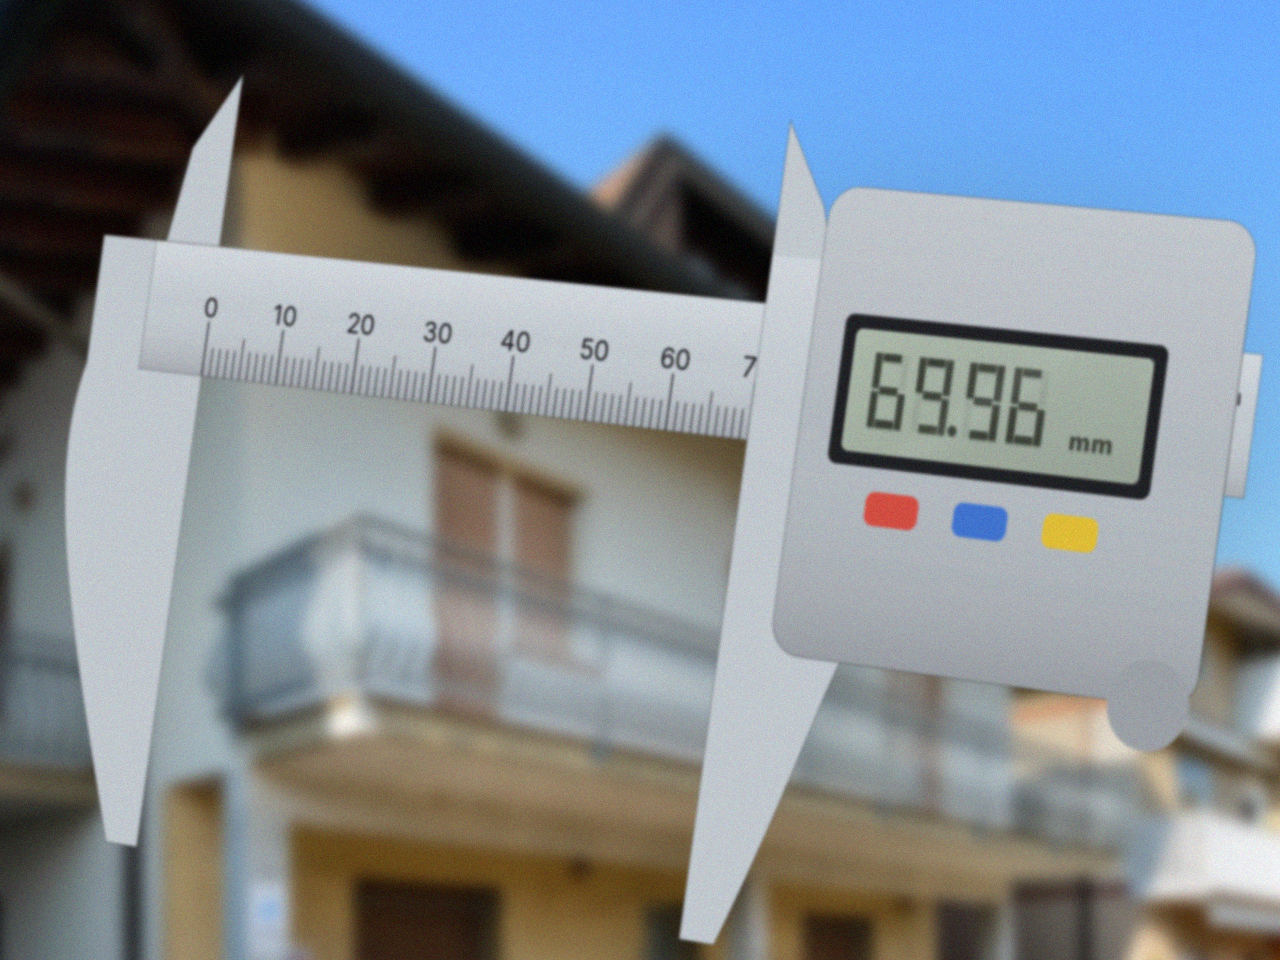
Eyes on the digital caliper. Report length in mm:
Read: 69.96 mm
